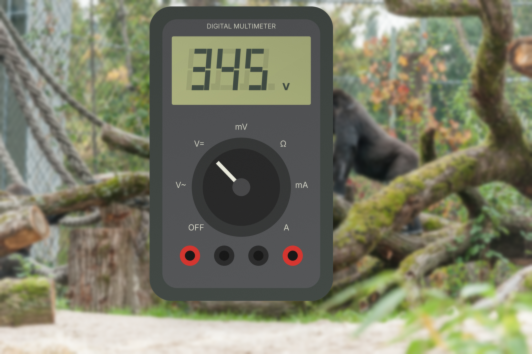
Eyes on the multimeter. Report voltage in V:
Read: 345 V
